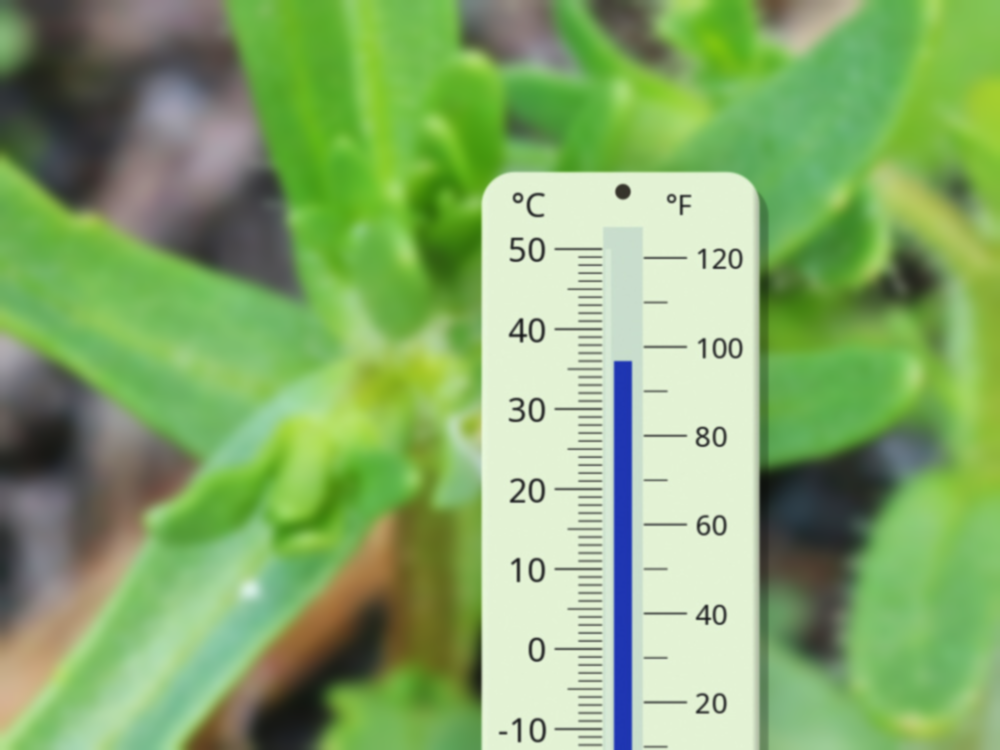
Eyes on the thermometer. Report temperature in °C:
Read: 36 °C
